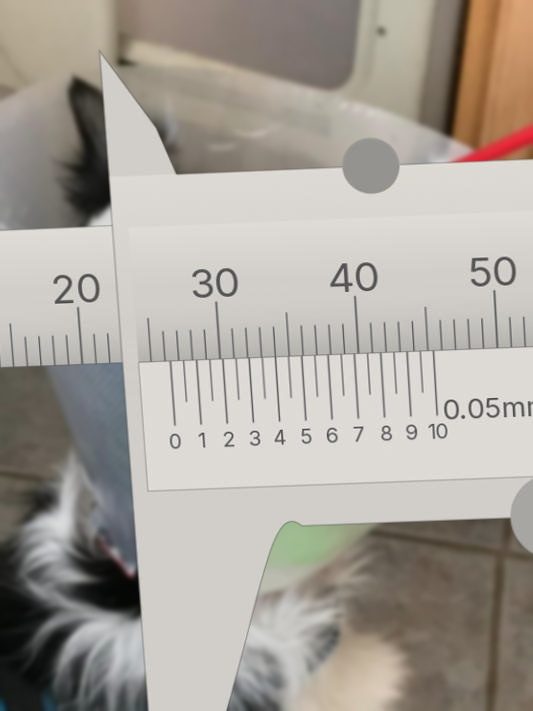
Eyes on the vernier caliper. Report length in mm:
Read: 26.4 mm
